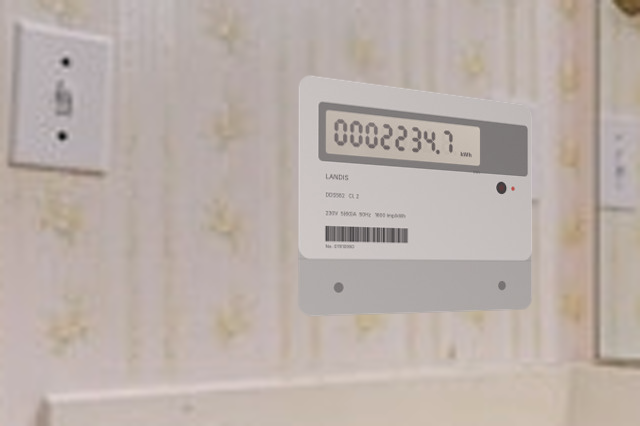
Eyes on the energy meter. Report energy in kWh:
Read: 2234.7 kWh
